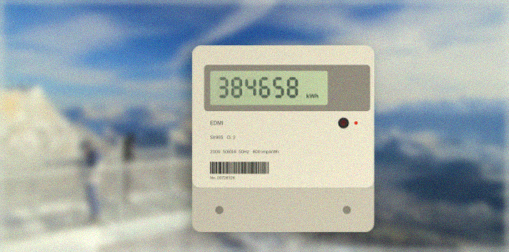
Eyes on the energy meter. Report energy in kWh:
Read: 384658 kWh
